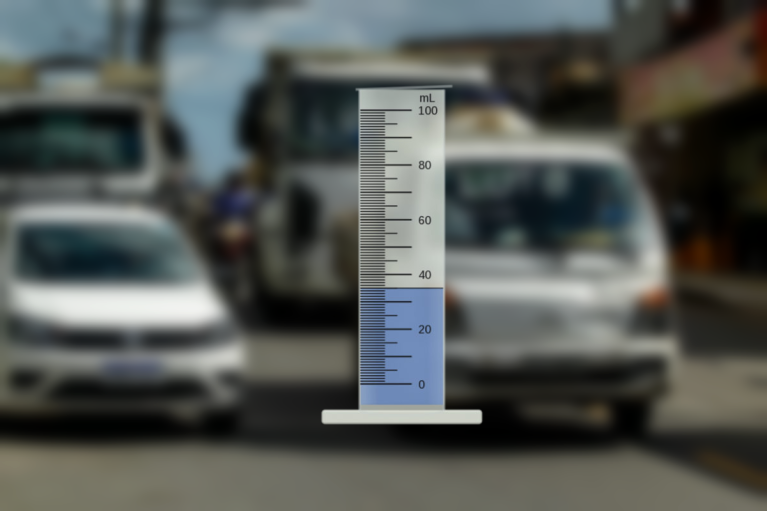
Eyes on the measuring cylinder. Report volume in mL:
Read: 35 mL
